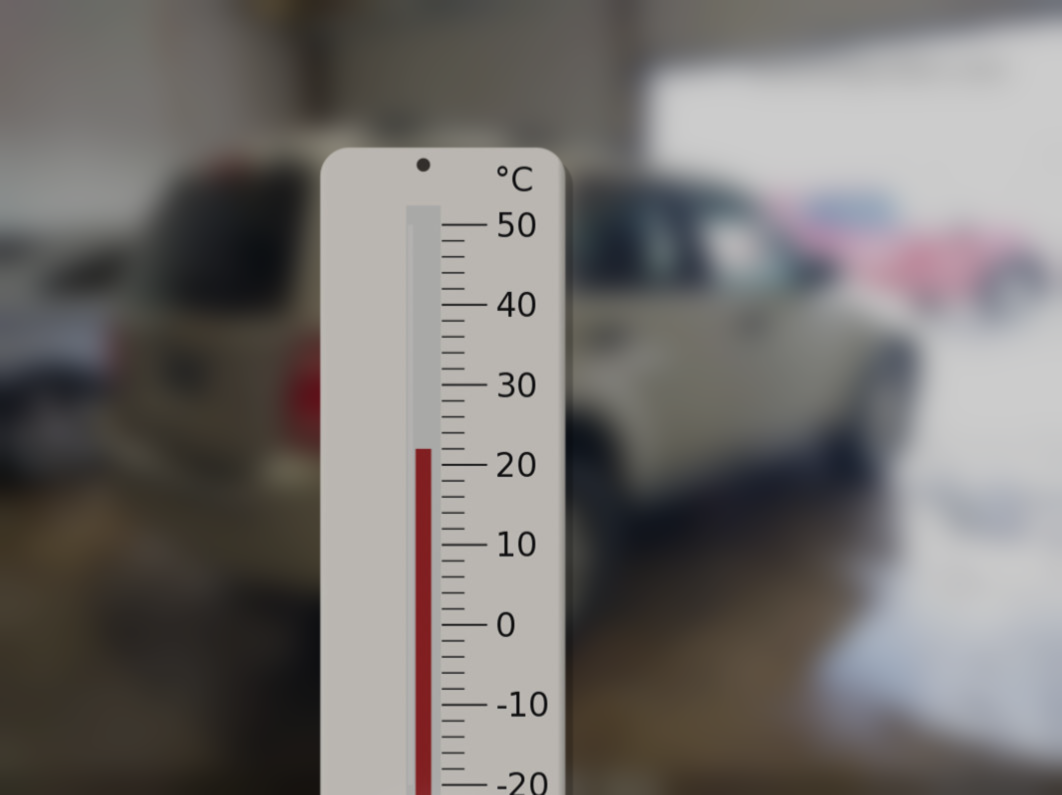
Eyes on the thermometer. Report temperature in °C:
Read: 22 °C
